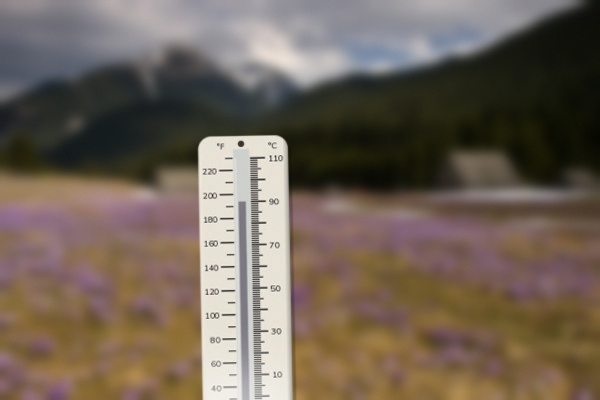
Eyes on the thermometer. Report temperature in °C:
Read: 90 °C
